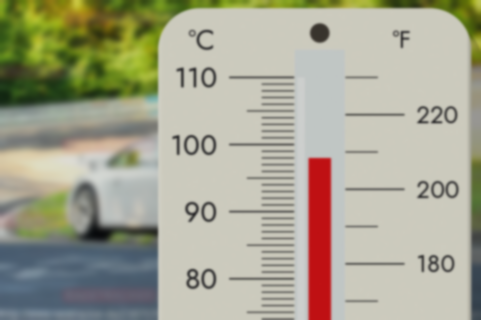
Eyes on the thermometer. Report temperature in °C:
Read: 98 °C
